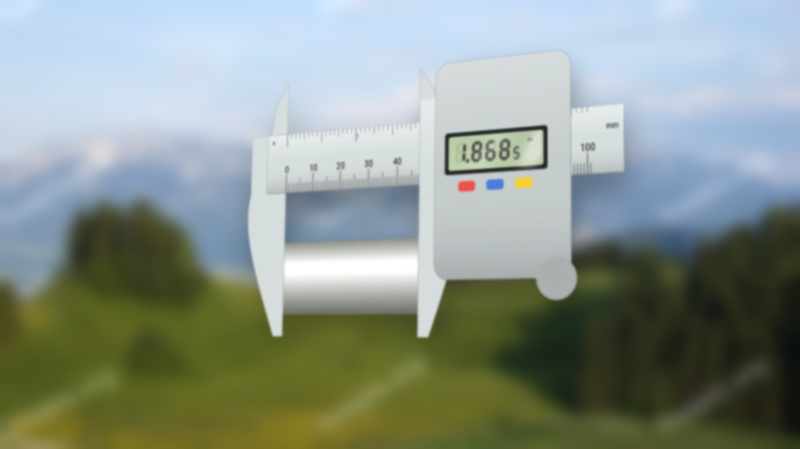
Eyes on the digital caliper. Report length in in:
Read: 1.8685 in
